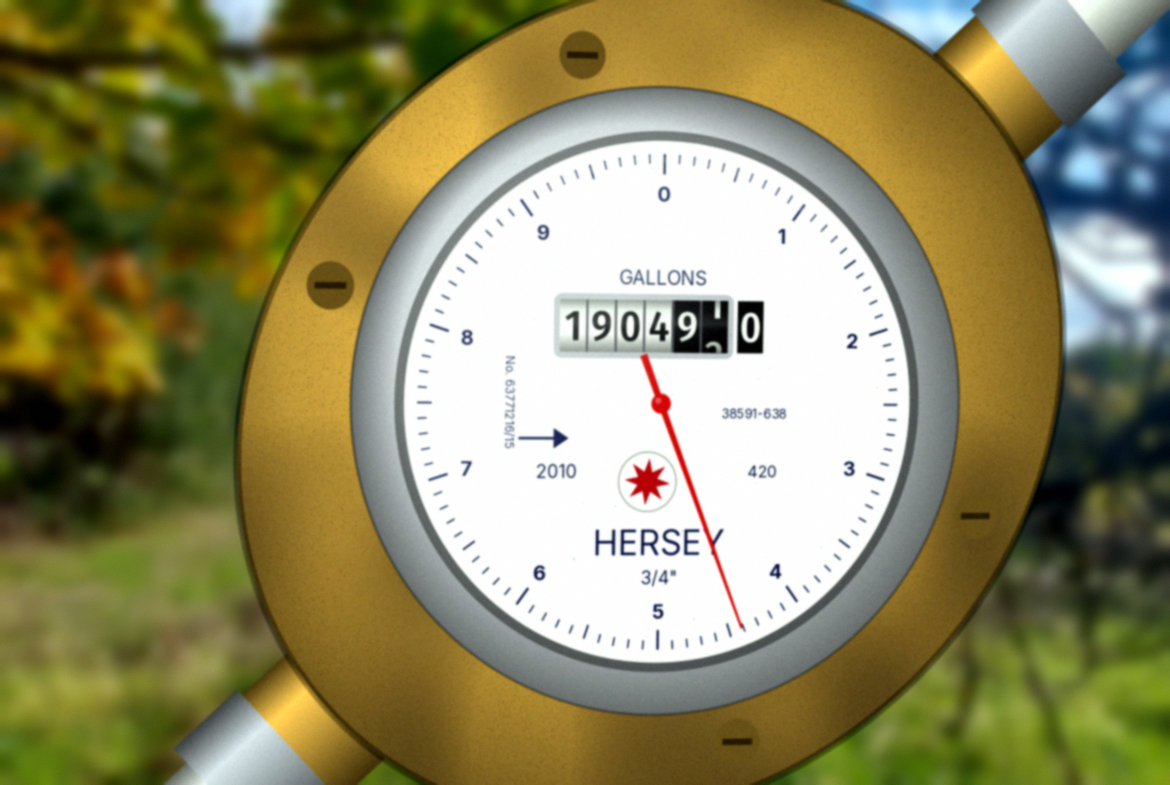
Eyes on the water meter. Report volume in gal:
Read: 1904914.4 gal
